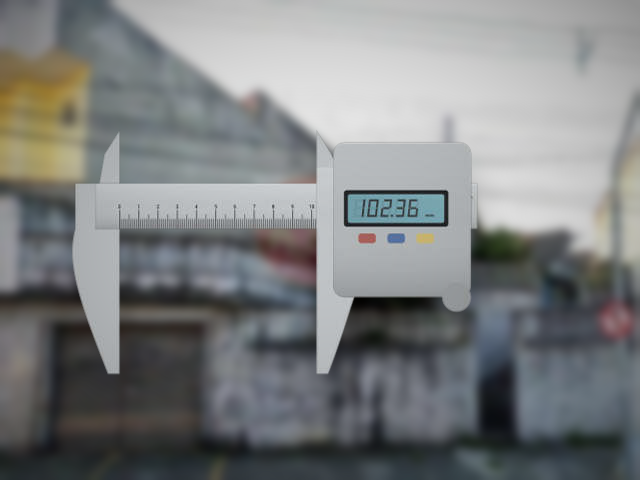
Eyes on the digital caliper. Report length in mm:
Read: 102.36 mm
